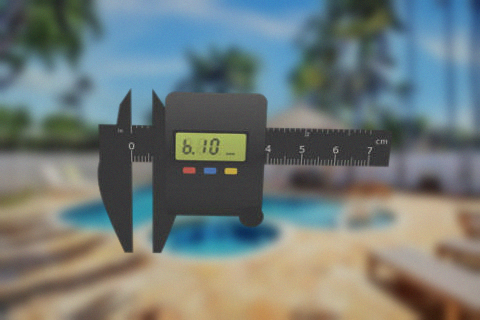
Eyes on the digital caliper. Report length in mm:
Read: 6.10 mm
